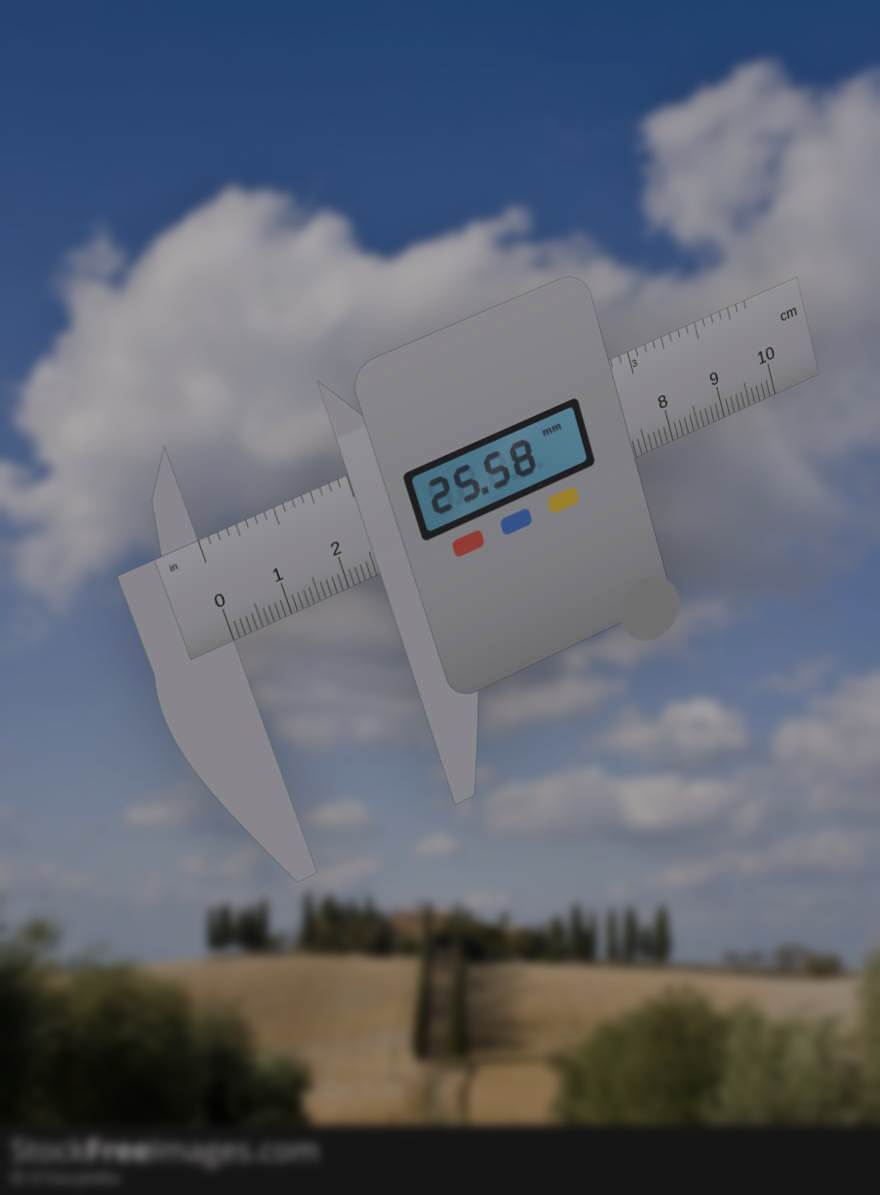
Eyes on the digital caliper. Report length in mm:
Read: 25.58 mm
